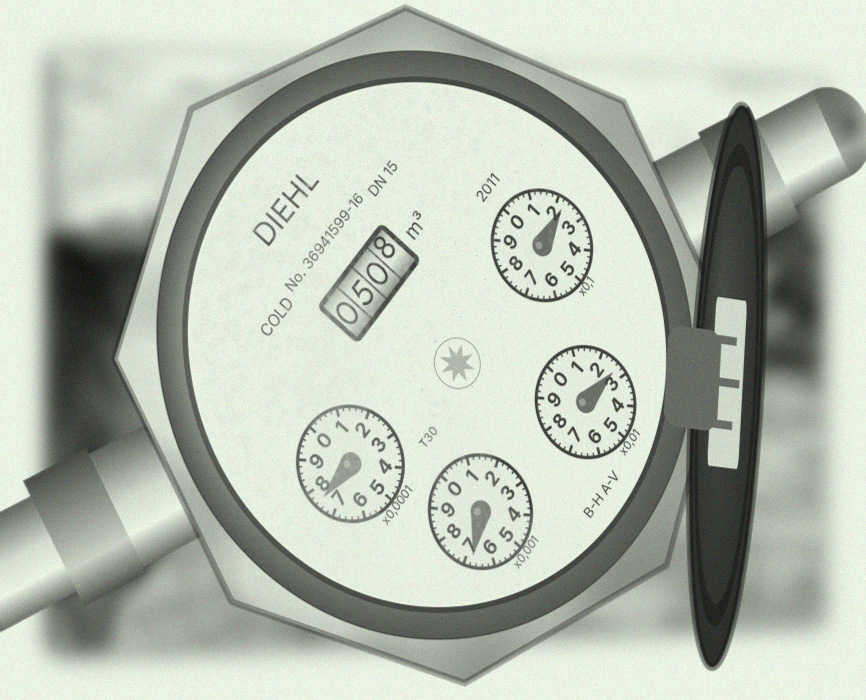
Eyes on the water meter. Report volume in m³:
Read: 508.2267 m³
